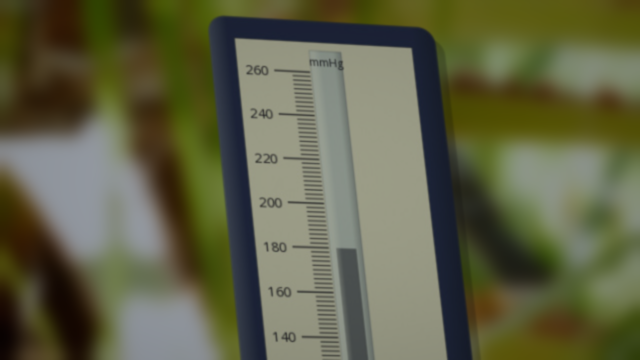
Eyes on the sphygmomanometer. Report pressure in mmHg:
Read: 180 mmHg
